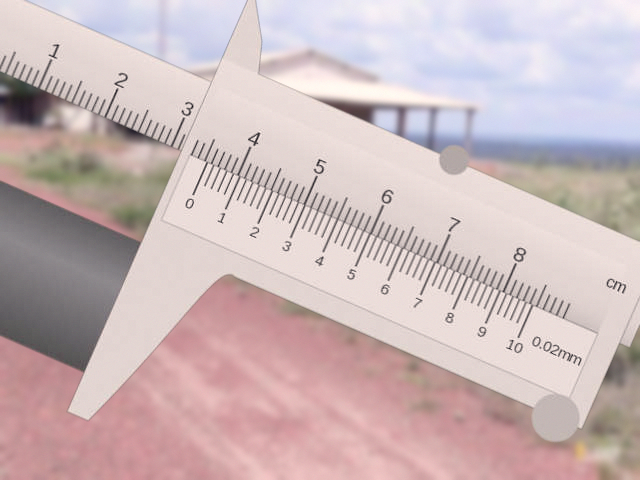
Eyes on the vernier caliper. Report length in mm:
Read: 35.4 mm
